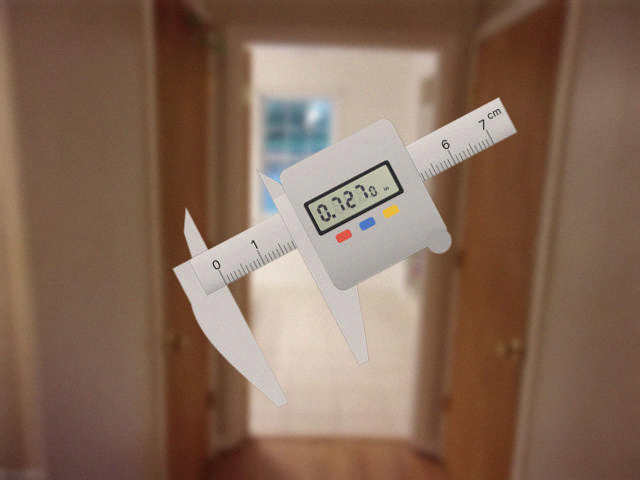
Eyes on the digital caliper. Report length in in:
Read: 0.7270 in
